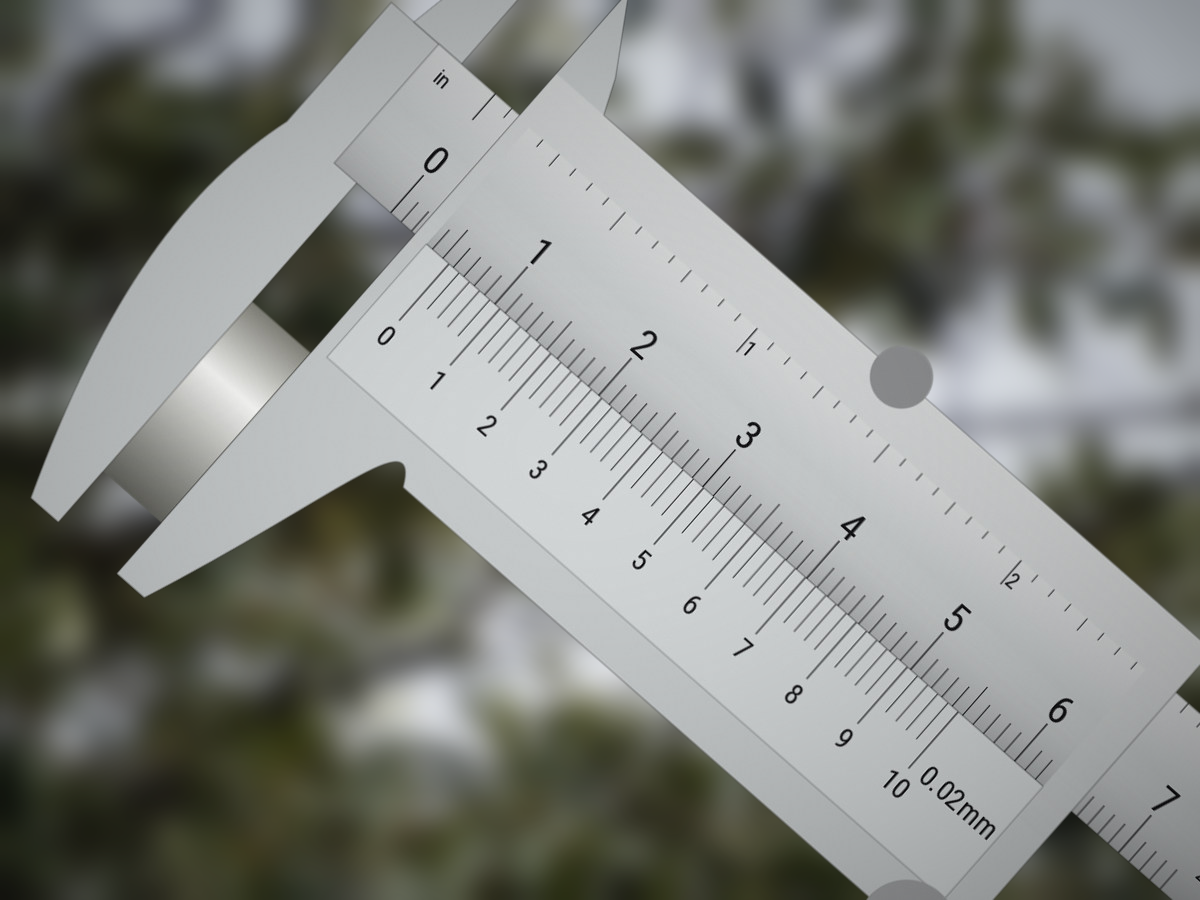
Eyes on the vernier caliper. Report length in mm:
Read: 5.6 mm
